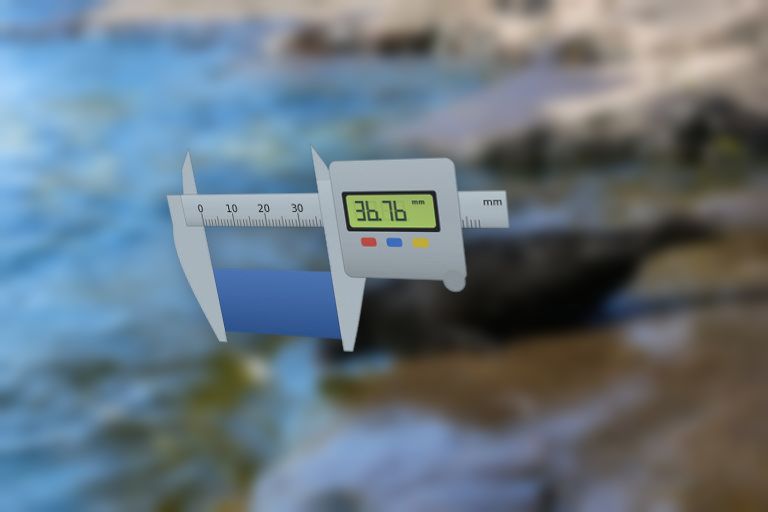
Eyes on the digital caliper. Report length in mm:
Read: 36.76 mm
